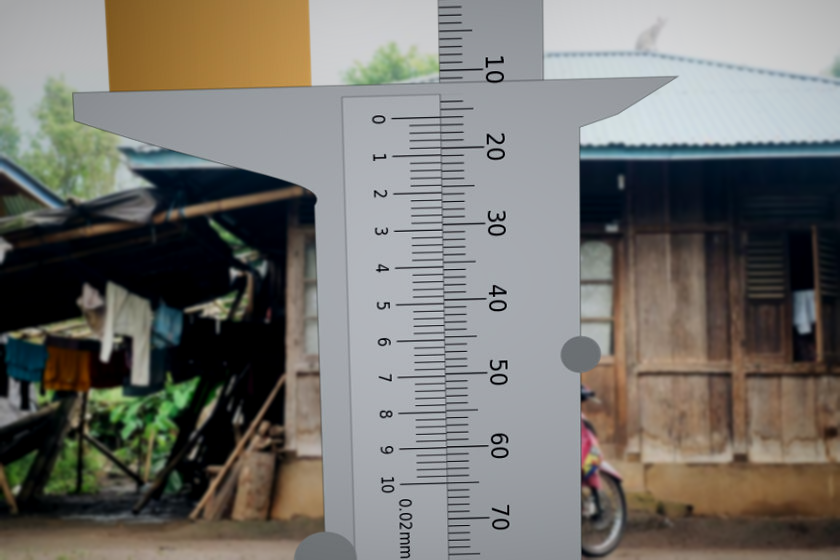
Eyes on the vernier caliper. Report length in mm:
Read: 16.0 mm
